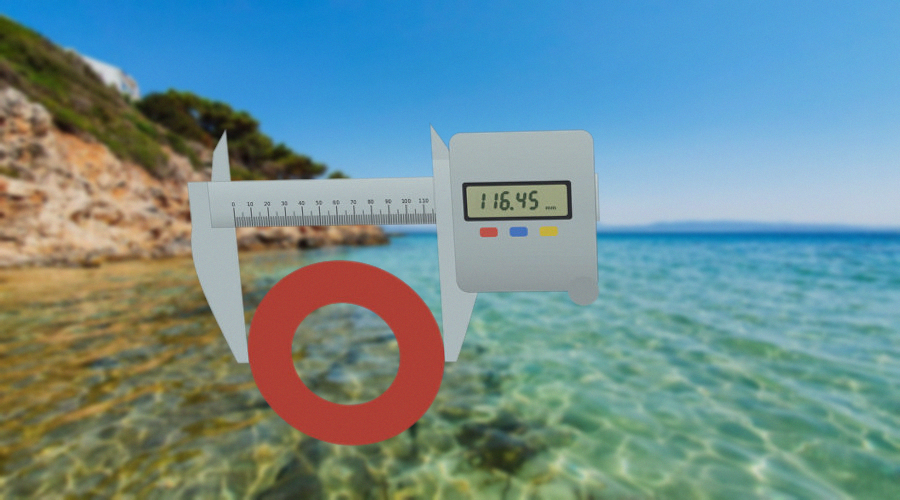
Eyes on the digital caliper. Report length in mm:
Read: 116.45 mm
